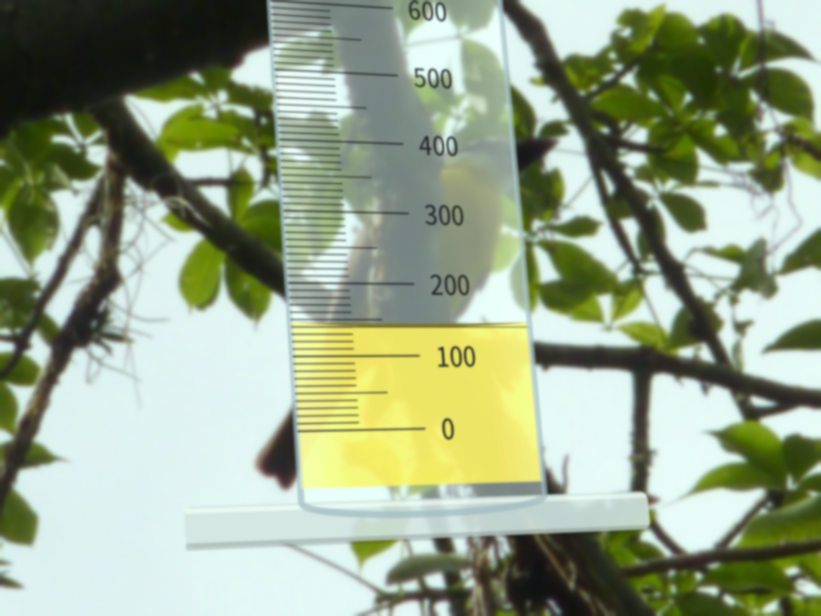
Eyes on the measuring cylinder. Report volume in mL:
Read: 140 mL
